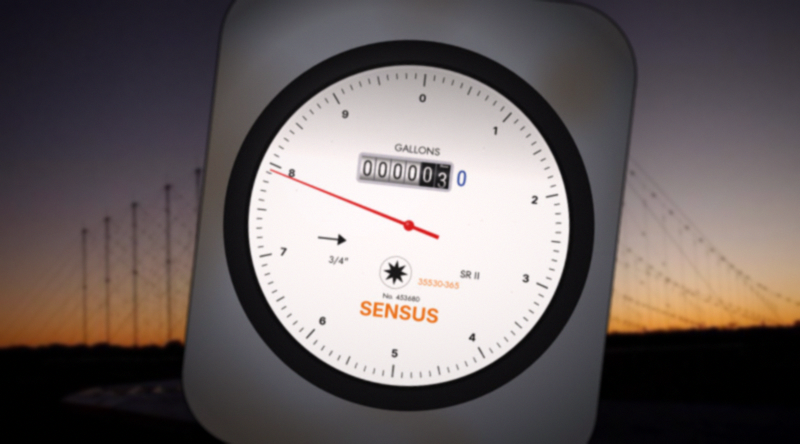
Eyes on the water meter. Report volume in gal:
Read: 27.9 gal
